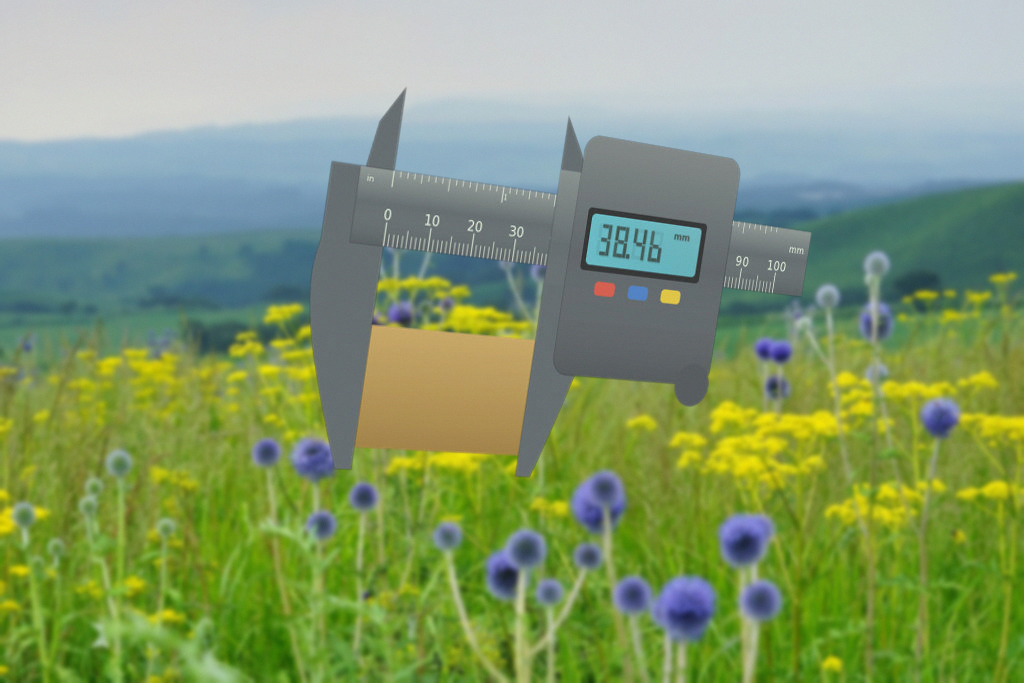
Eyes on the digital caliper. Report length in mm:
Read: 38.46 mm
